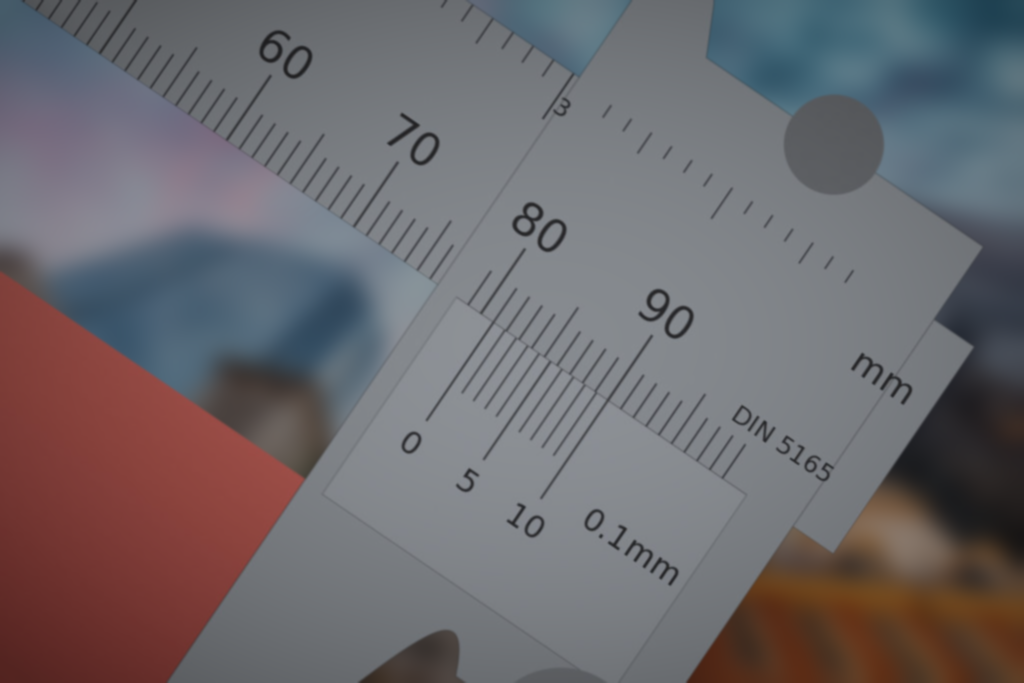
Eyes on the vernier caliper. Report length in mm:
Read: 81.0 mm
